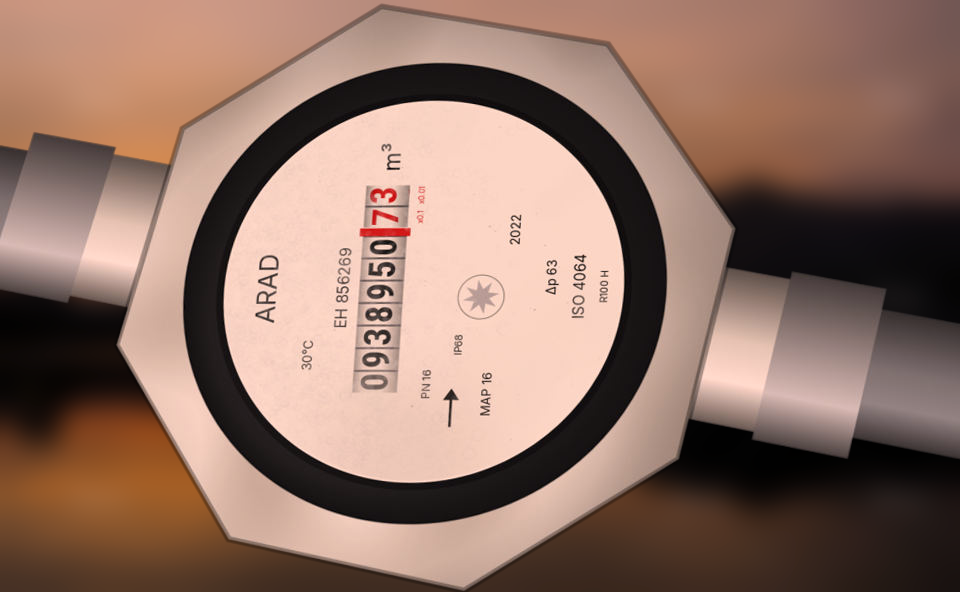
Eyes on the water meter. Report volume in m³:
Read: 938950.73 m³
